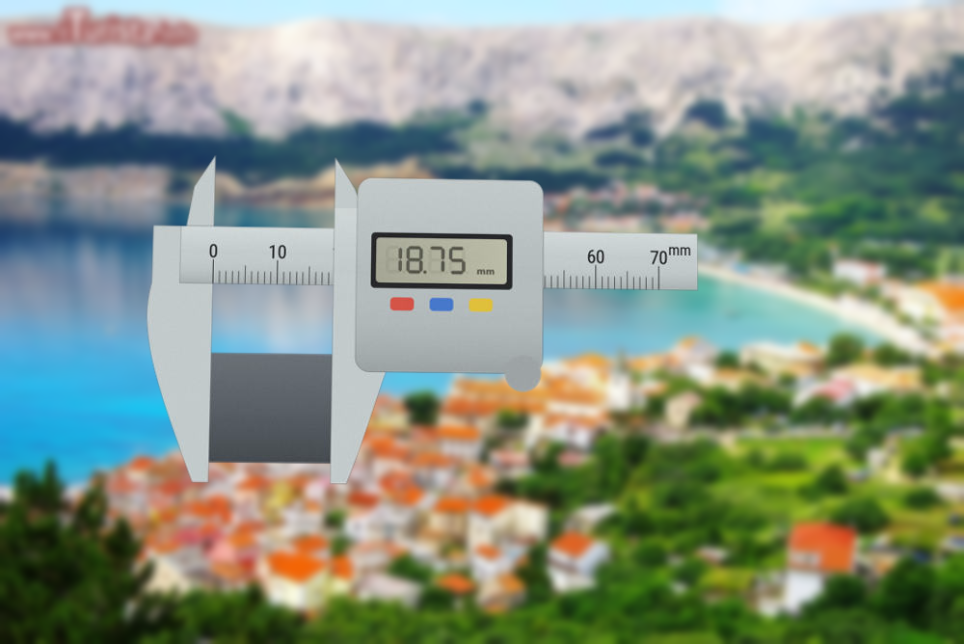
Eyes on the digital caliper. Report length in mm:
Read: 18.75 mm
